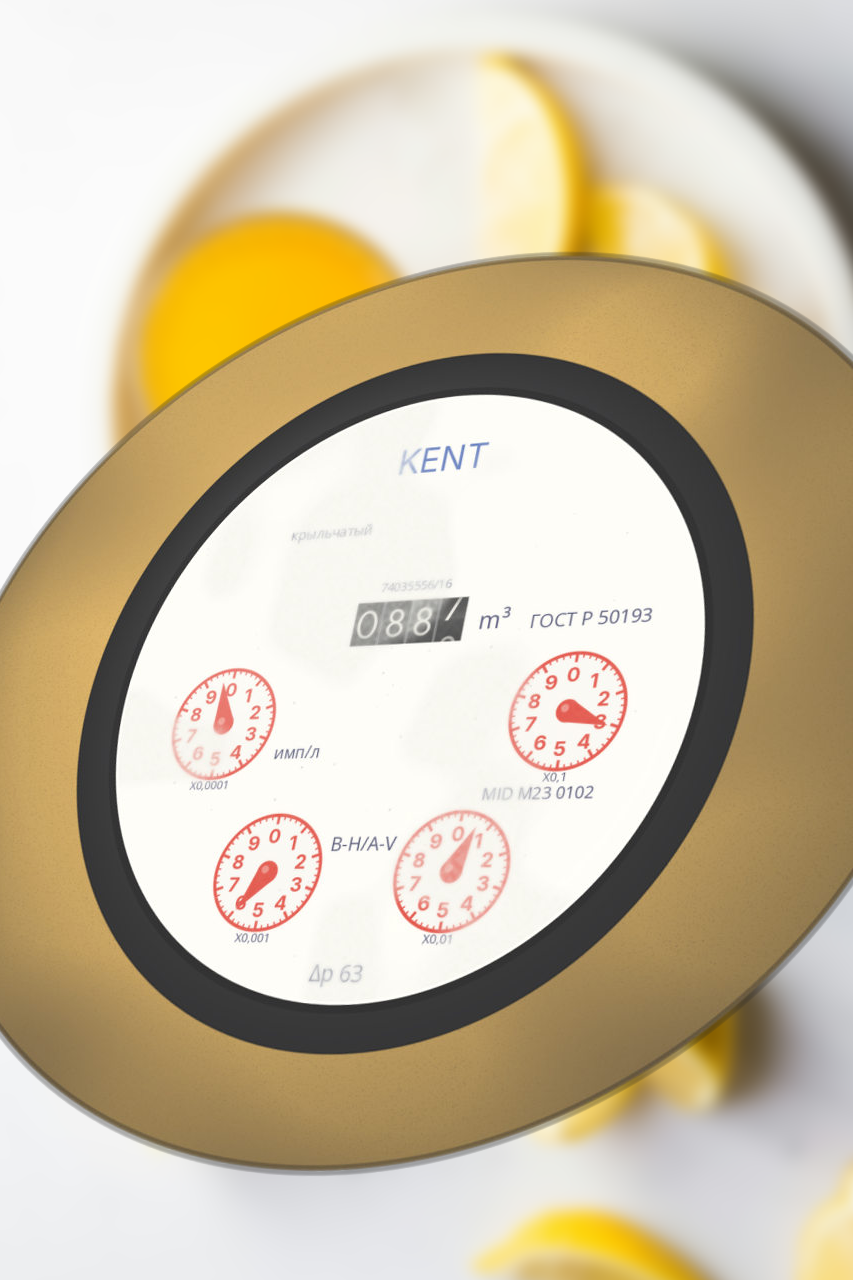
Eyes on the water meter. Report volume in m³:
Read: 887.3059 m³
